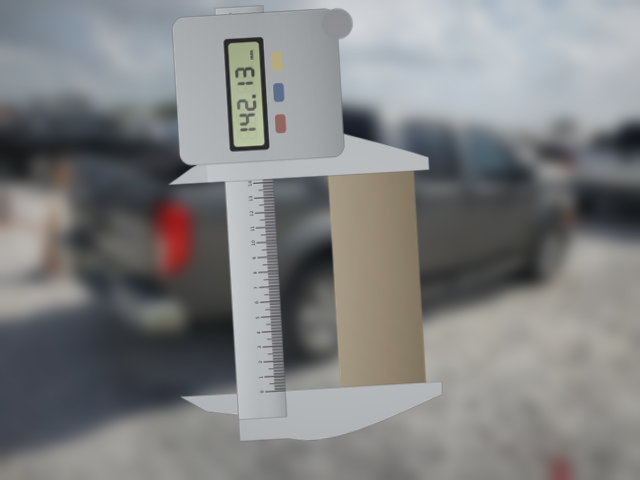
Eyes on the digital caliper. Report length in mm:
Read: 142.13 mm
